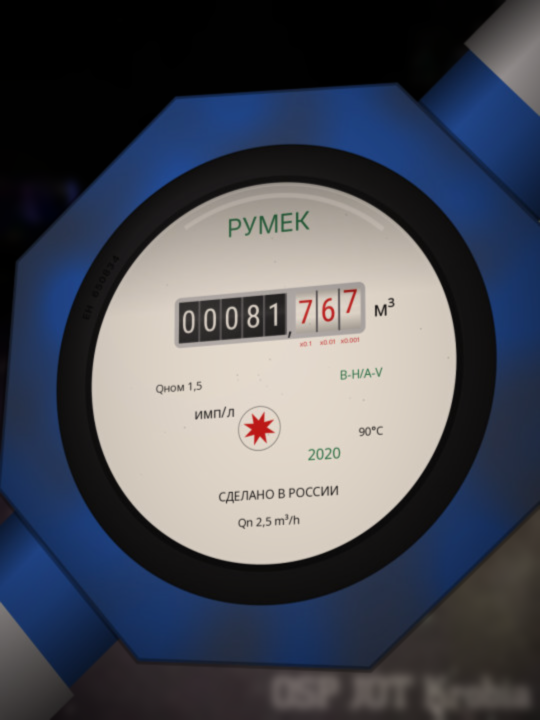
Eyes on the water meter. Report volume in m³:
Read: 81.767 m³
